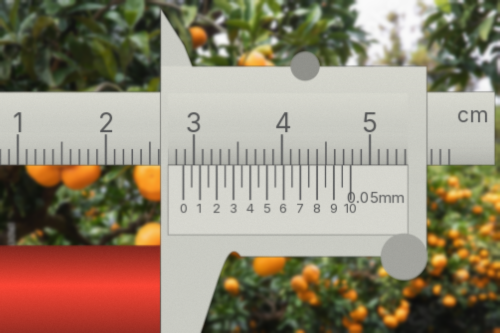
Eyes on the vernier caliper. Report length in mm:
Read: 28.8 mm
